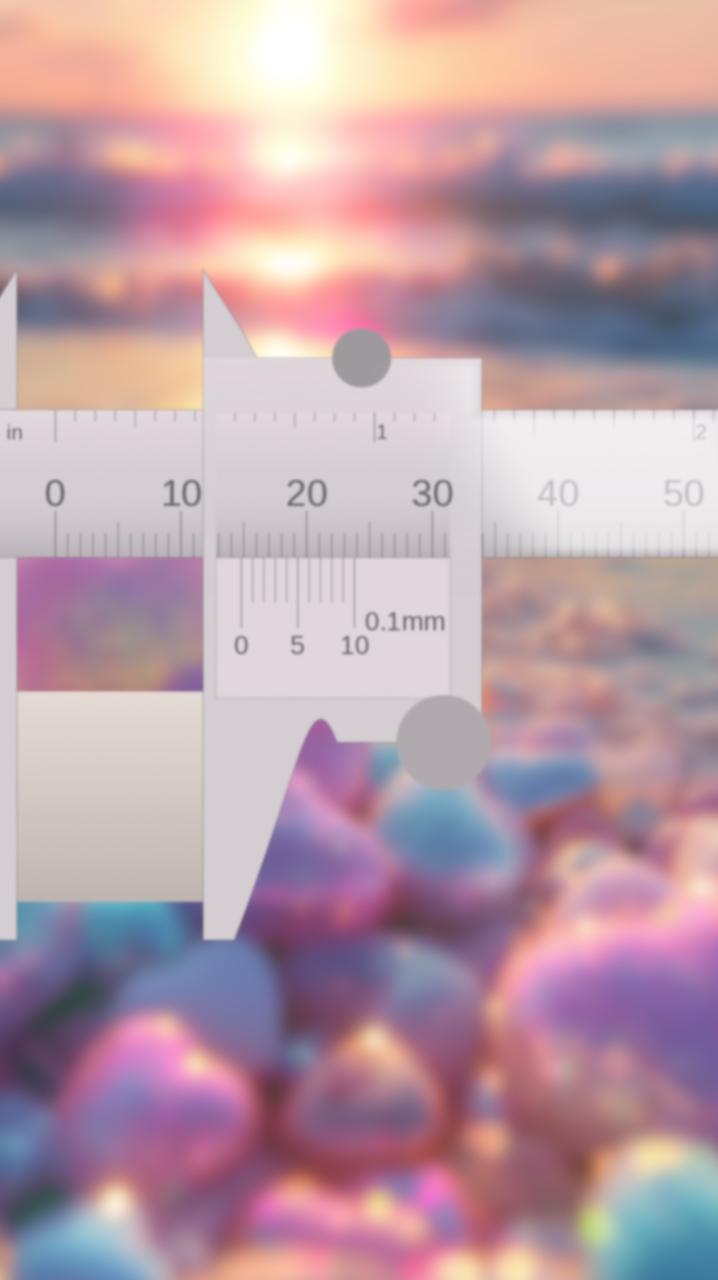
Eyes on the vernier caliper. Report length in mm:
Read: 14.8 mm
